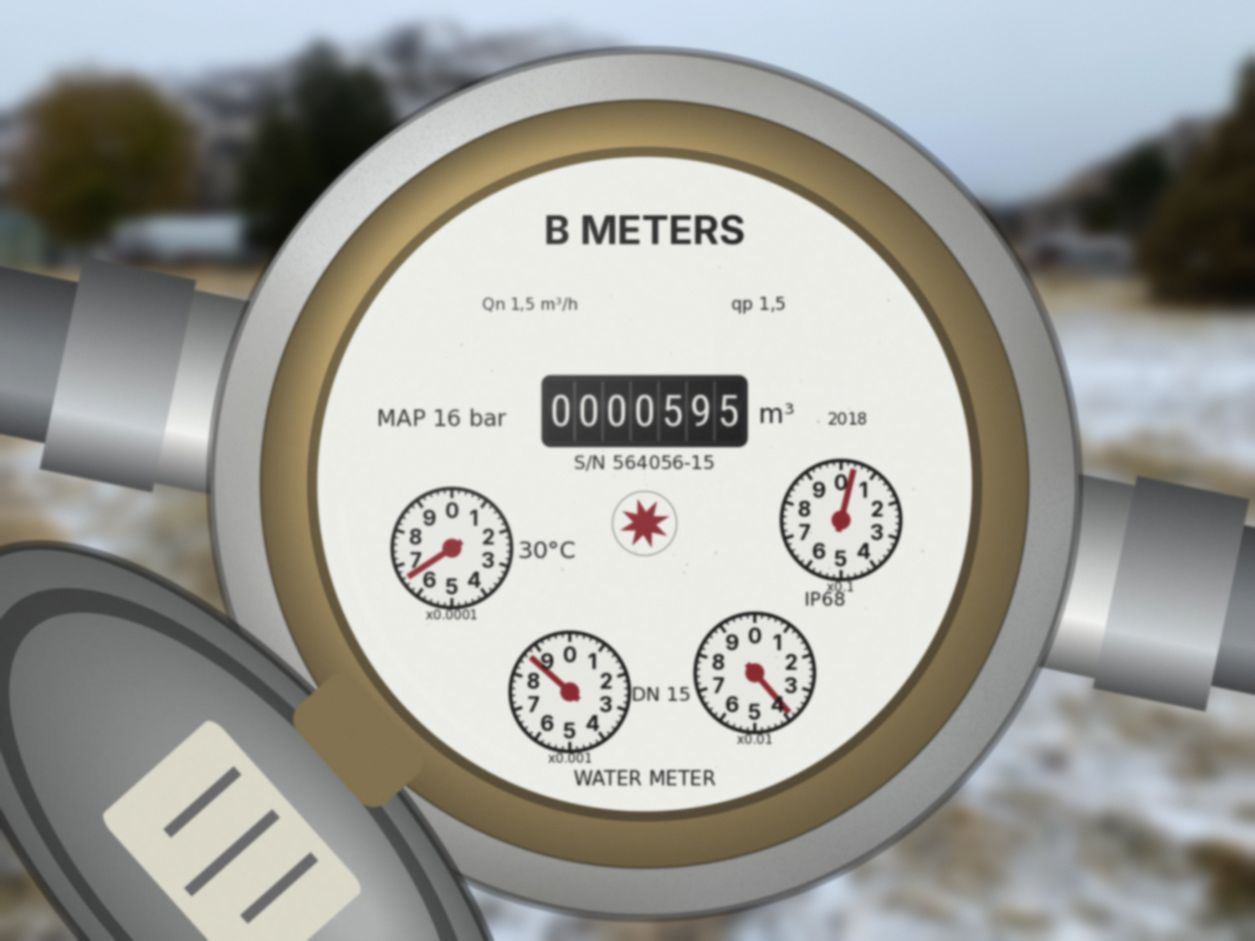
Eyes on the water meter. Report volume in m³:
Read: 595.0386 m³
